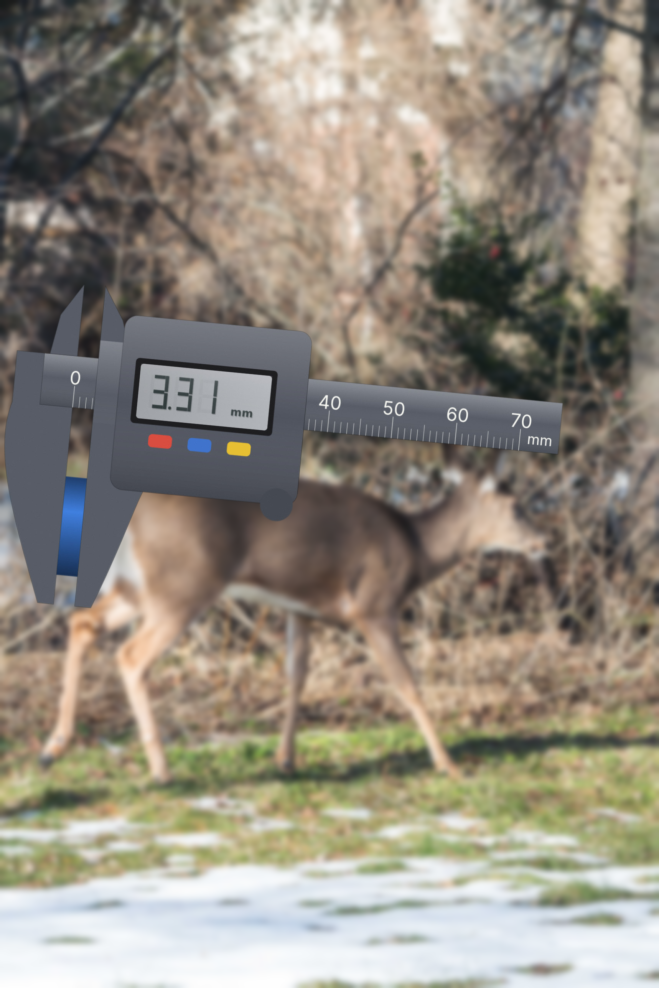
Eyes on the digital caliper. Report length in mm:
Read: 3.31 mm
